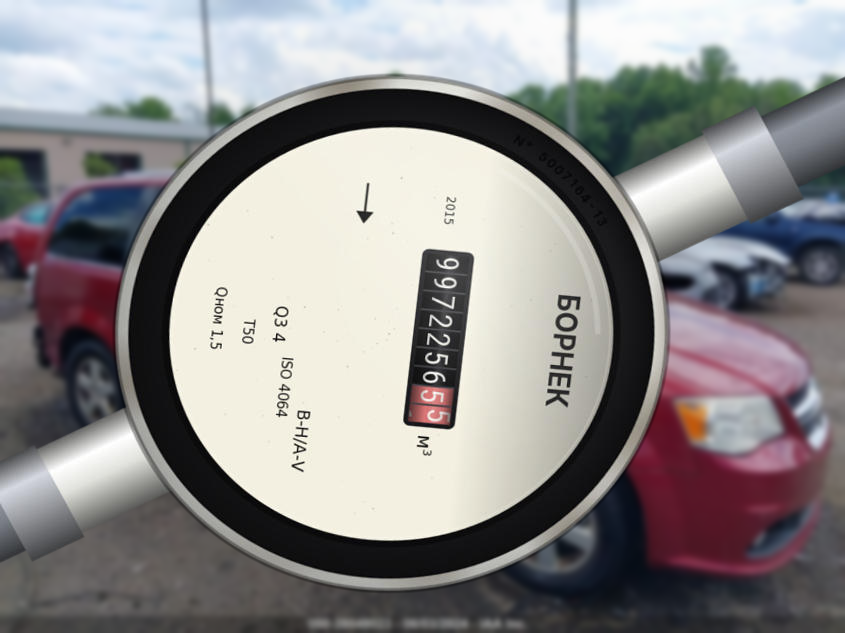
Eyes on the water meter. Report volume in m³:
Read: 9972256.55 m³
